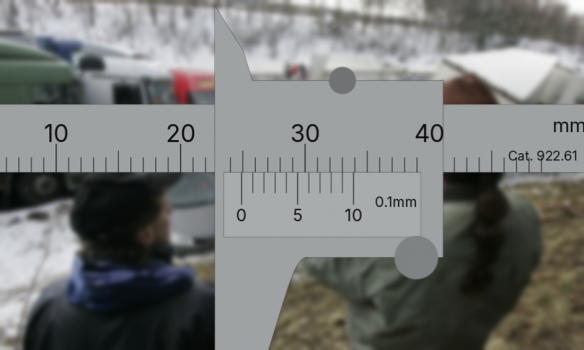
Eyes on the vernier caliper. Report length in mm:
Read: 24.9 mm
